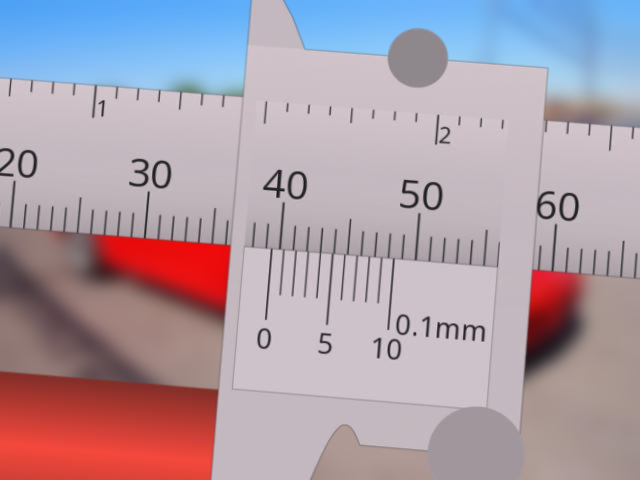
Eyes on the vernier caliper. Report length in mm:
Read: 39.4 mm
